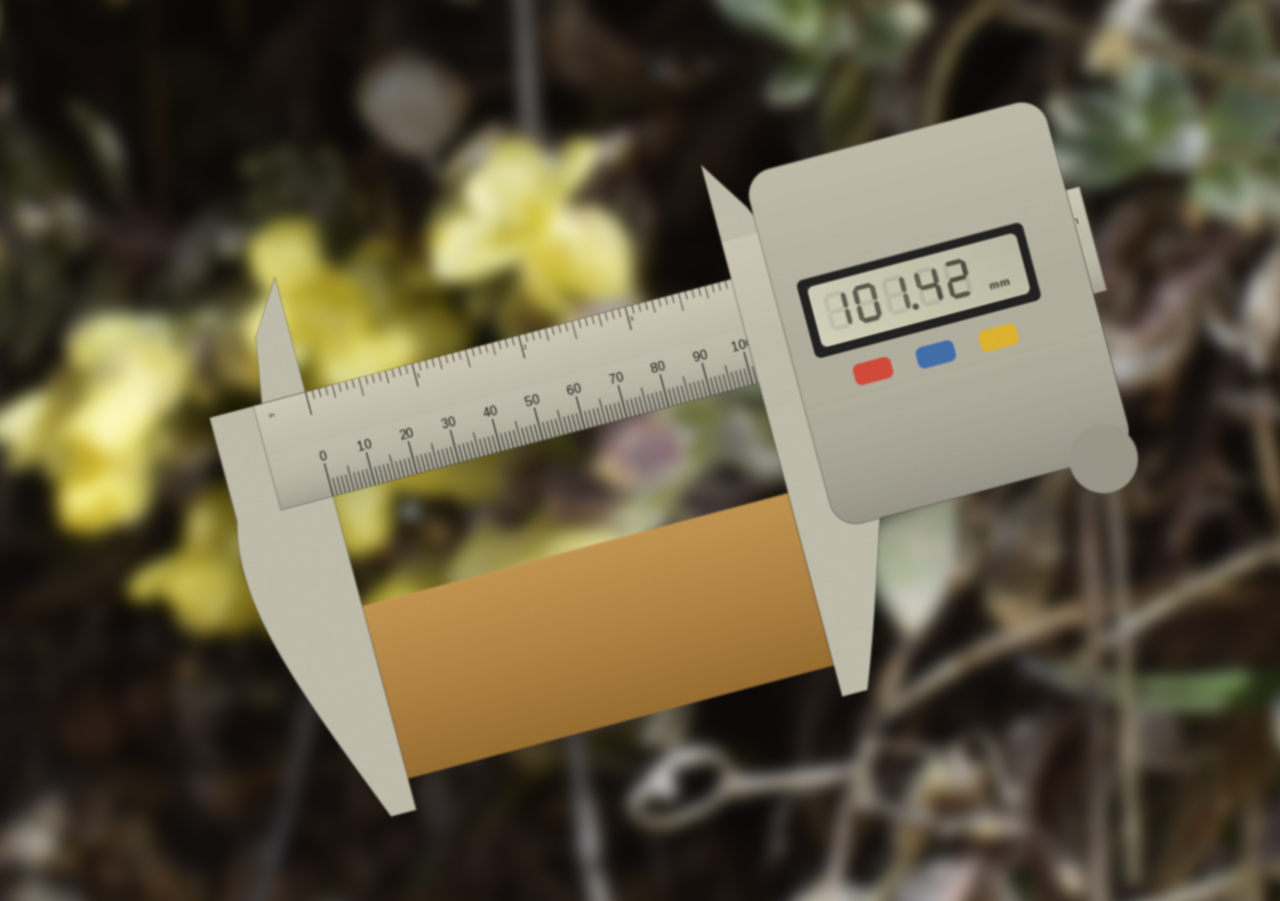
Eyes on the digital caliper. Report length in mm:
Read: 101.42 mm
